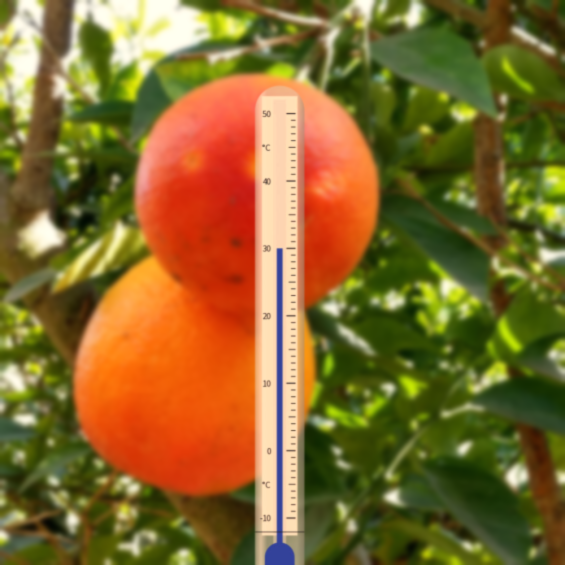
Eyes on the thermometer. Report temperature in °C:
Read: 30 °C
